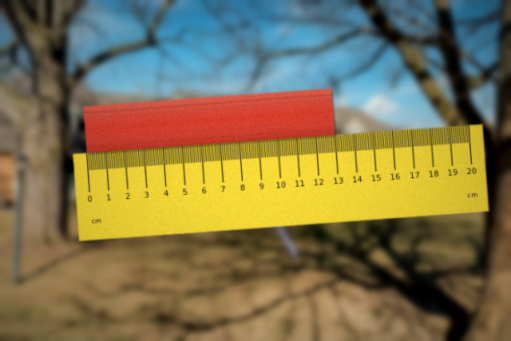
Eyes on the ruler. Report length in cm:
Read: 13 cm
